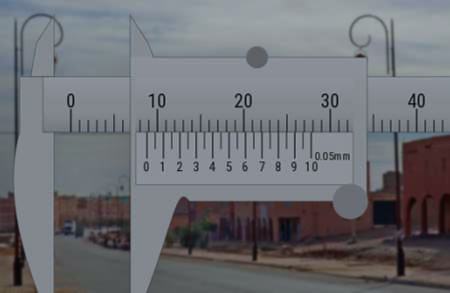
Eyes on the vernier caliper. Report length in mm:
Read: 8.8 mm
